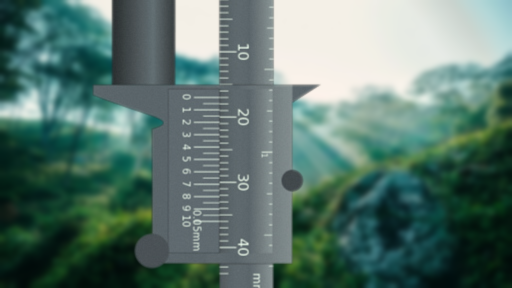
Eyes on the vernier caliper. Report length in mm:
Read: 17.0 mm
